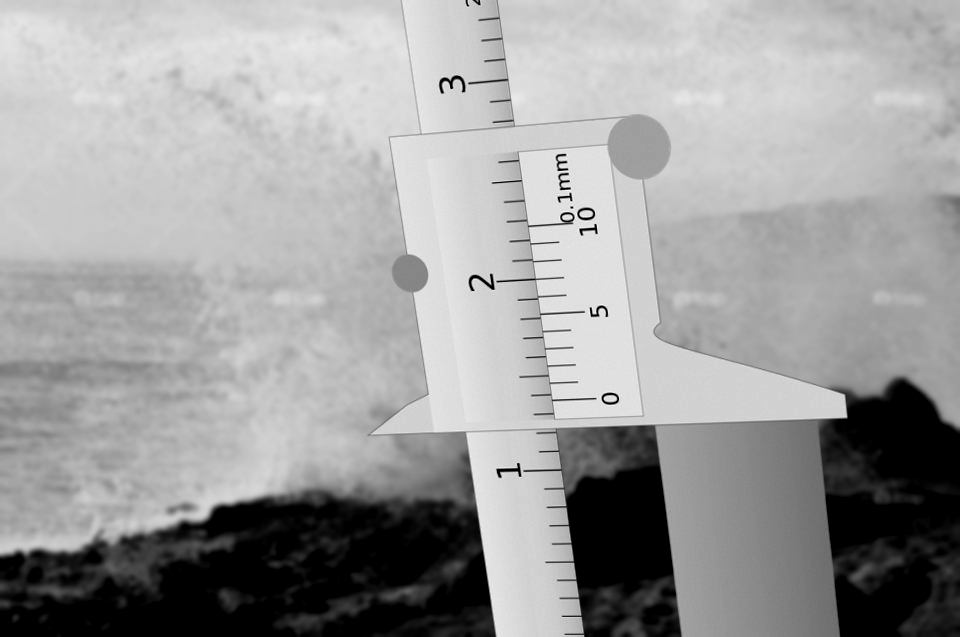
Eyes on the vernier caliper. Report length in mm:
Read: 13.7 mm
